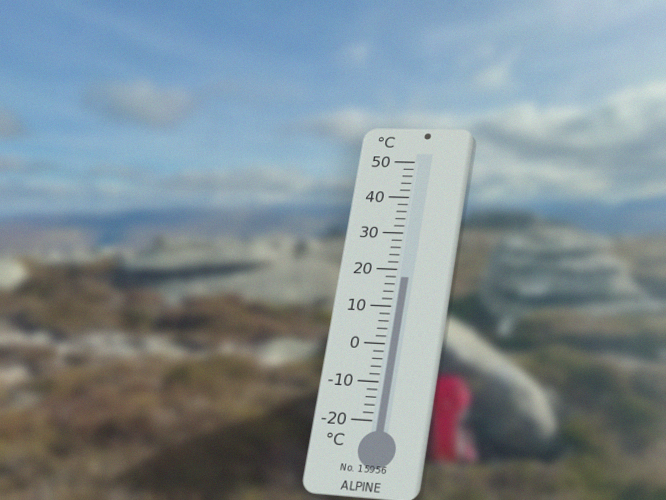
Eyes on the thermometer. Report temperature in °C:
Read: 18 °C
